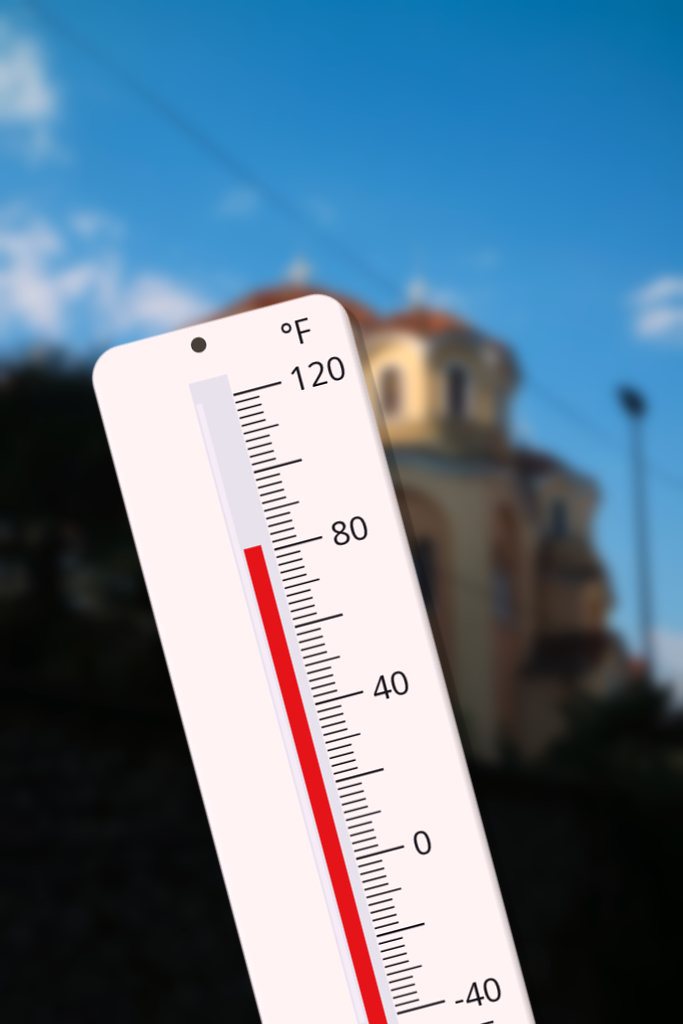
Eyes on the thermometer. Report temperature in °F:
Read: 82 °F
